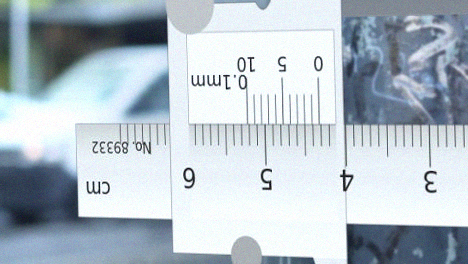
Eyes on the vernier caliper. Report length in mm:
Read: 43.2 mm
